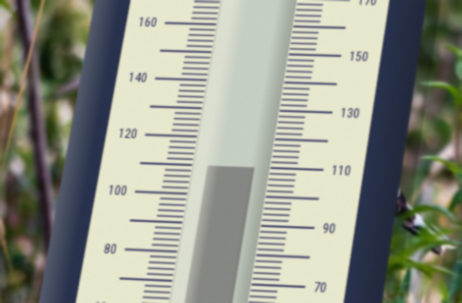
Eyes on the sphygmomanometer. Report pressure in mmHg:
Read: 110 mmHg
